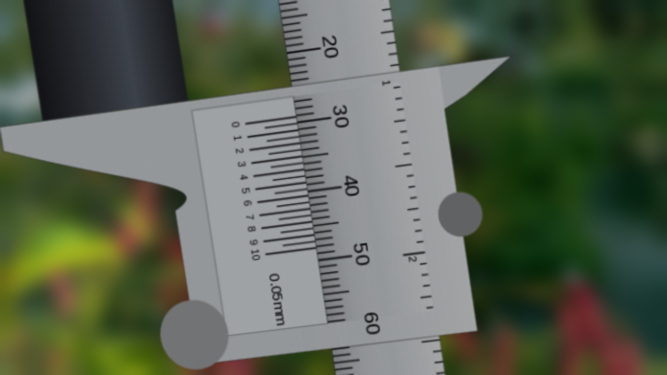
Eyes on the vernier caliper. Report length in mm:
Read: 29.2 mm
